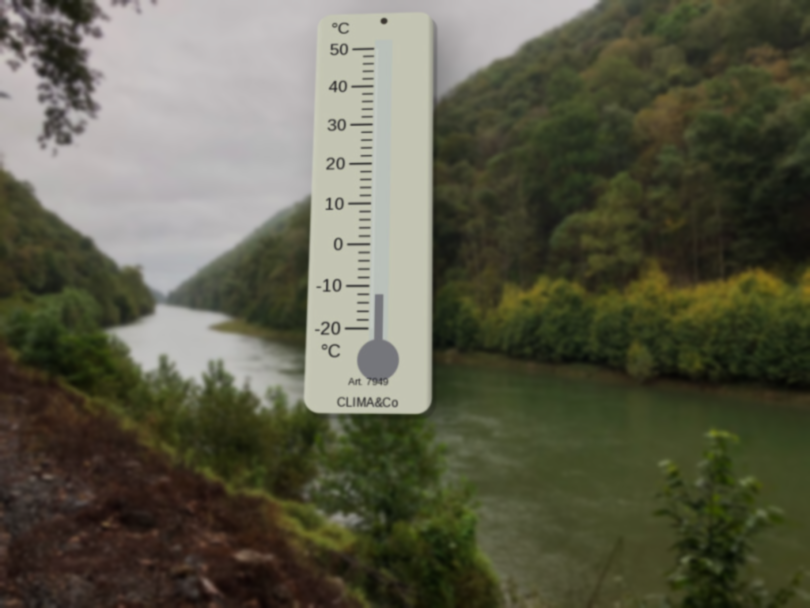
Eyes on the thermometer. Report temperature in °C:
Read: -12 °C
